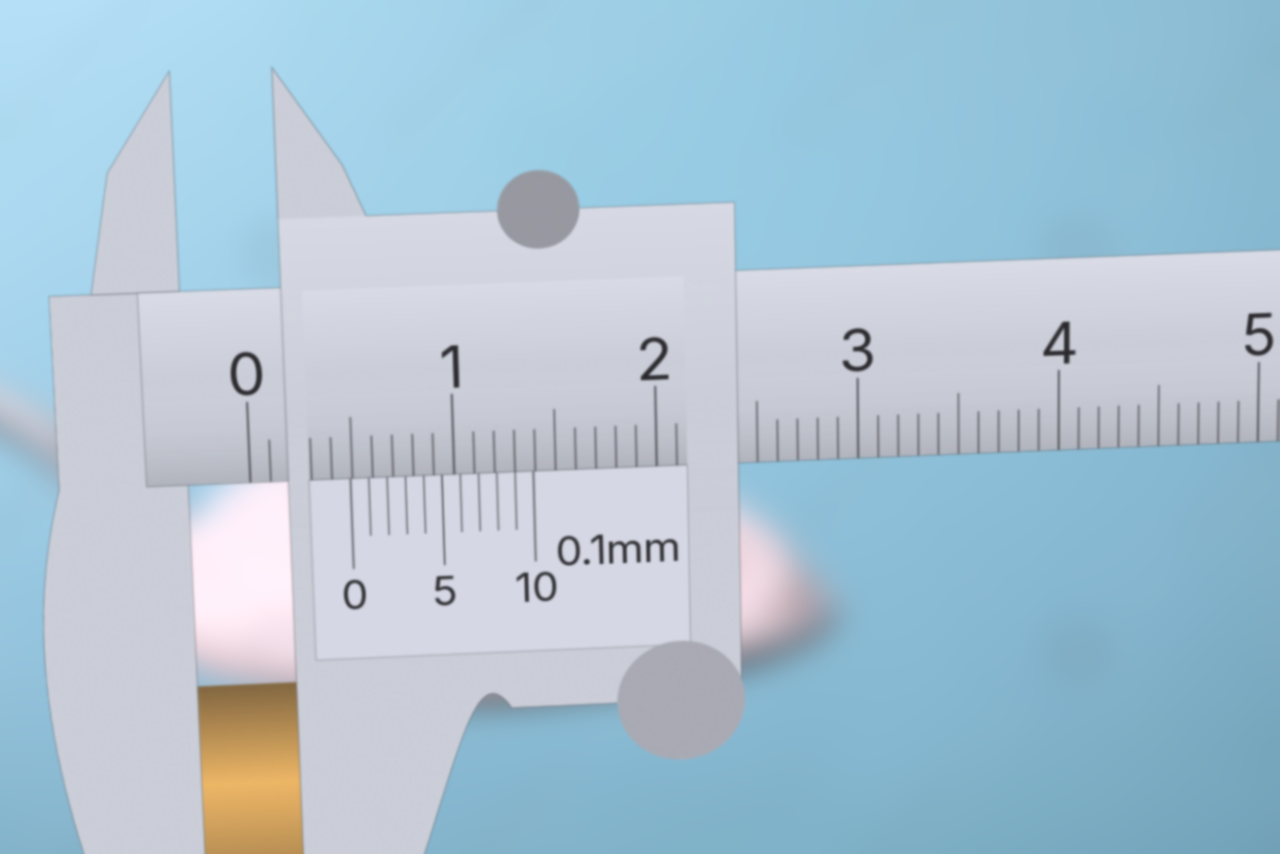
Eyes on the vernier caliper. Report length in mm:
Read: 4.9 mm
